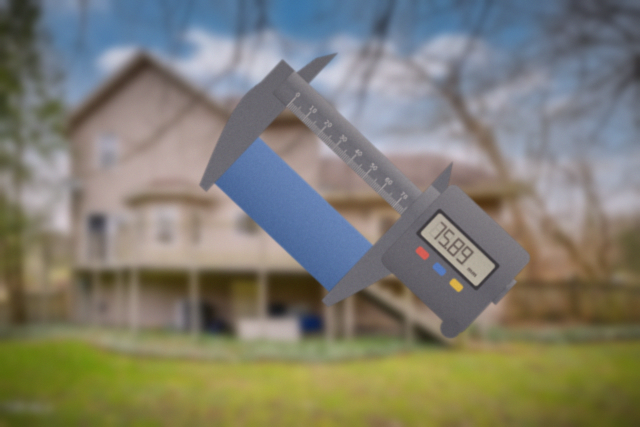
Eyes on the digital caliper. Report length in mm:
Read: 75.89 mm
